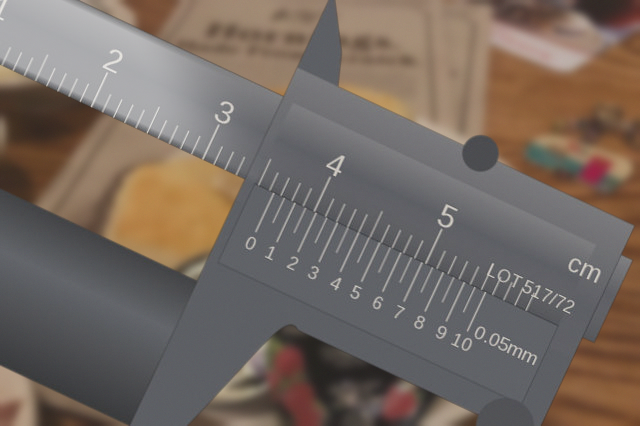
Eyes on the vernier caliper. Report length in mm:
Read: 36.4 mm
